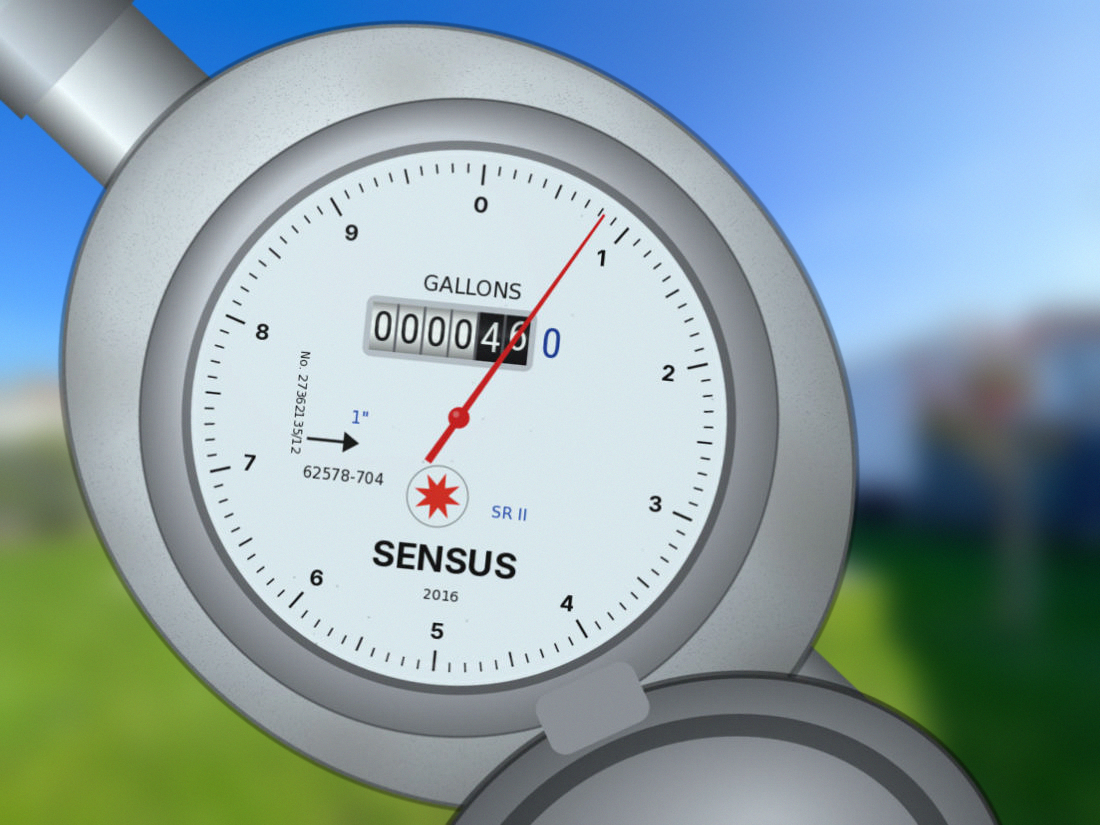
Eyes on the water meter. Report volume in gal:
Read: 460.8 gal
